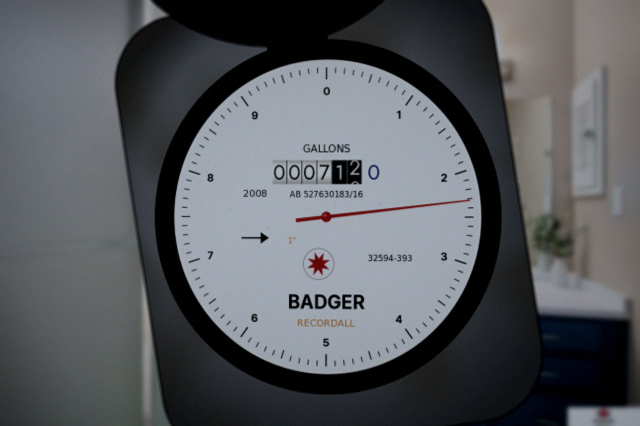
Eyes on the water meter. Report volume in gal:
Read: 7122.3 gal
